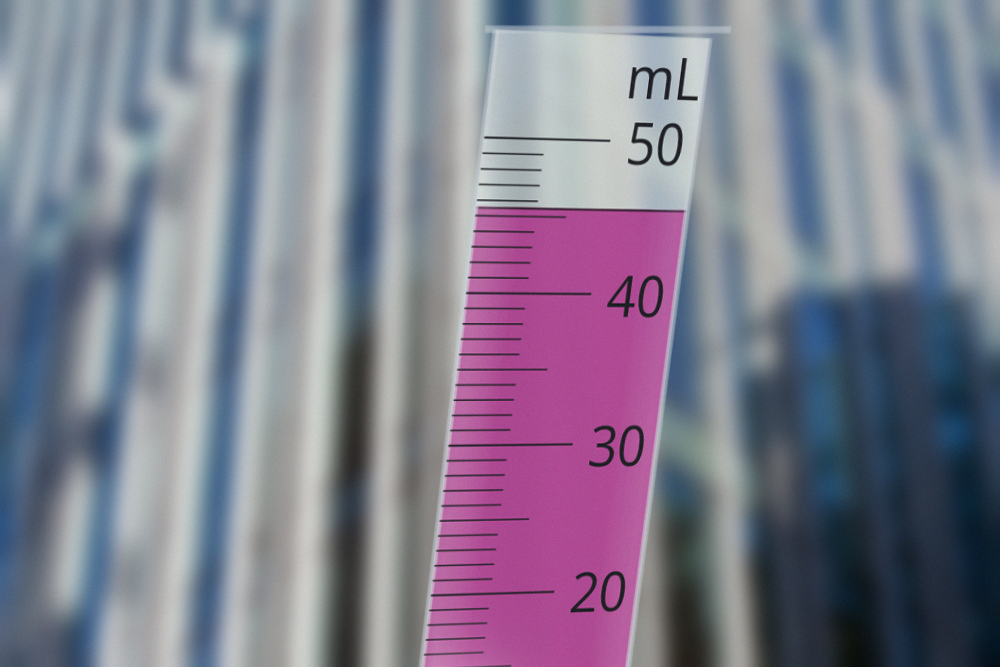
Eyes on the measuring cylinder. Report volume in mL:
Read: 45.5 mL
